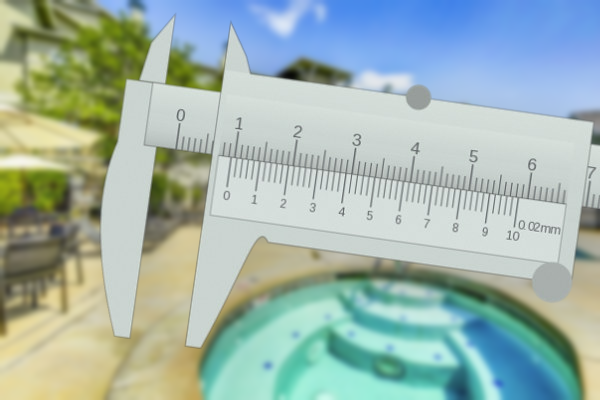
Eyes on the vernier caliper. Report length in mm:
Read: 9.4 mm
